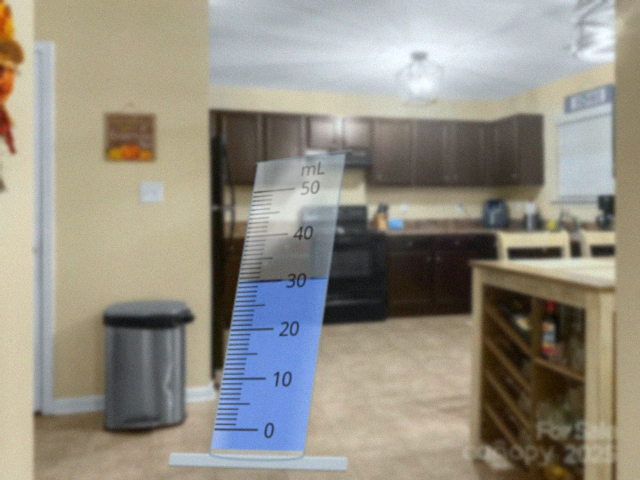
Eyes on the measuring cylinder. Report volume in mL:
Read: 30 mL
